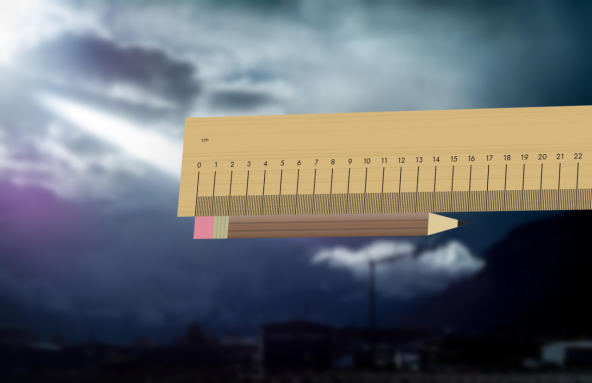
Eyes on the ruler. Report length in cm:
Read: 16 cm
